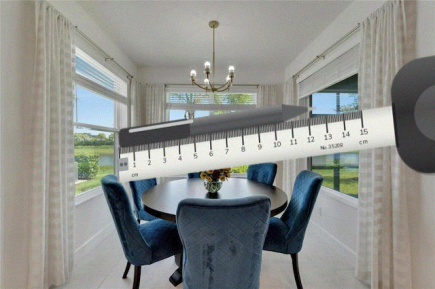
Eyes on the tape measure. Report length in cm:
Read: 12.5 cm
